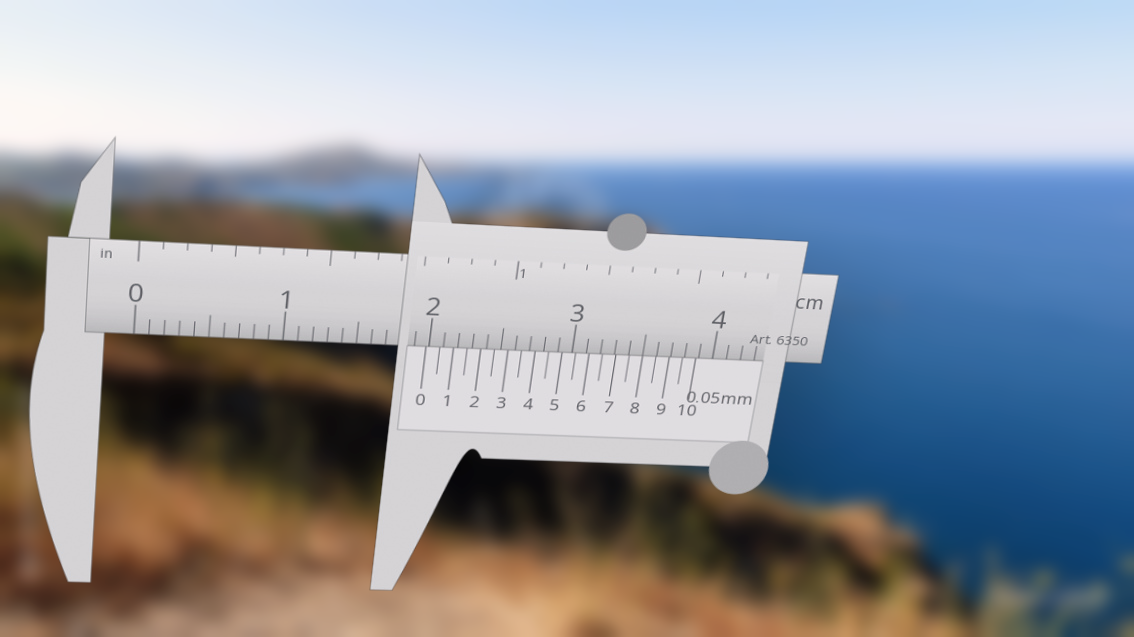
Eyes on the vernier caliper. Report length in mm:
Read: 19.8 mm
